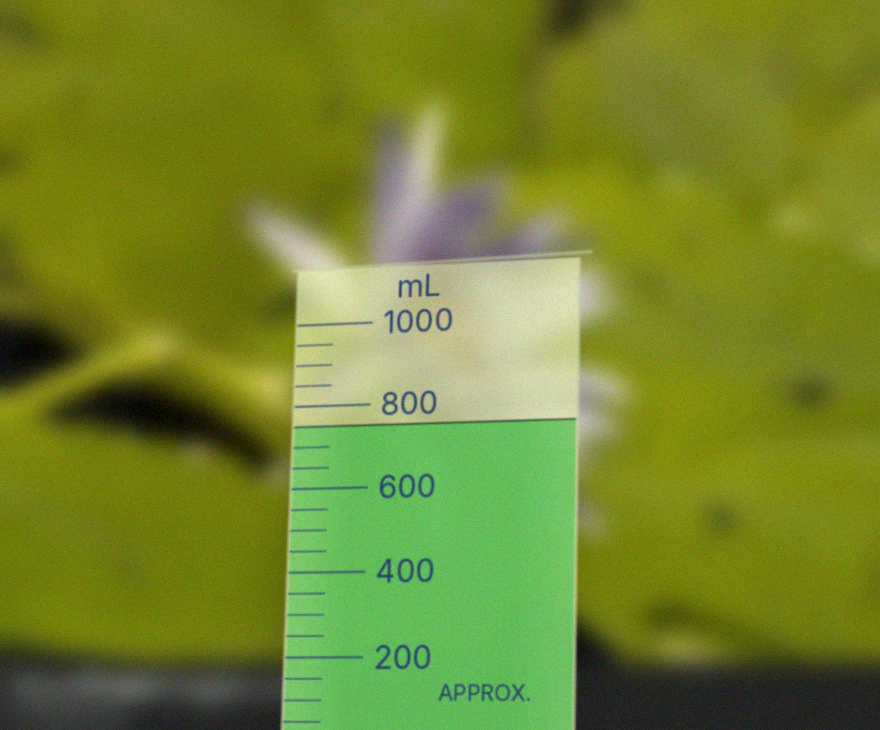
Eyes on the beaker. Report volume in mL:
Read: 750 mL
